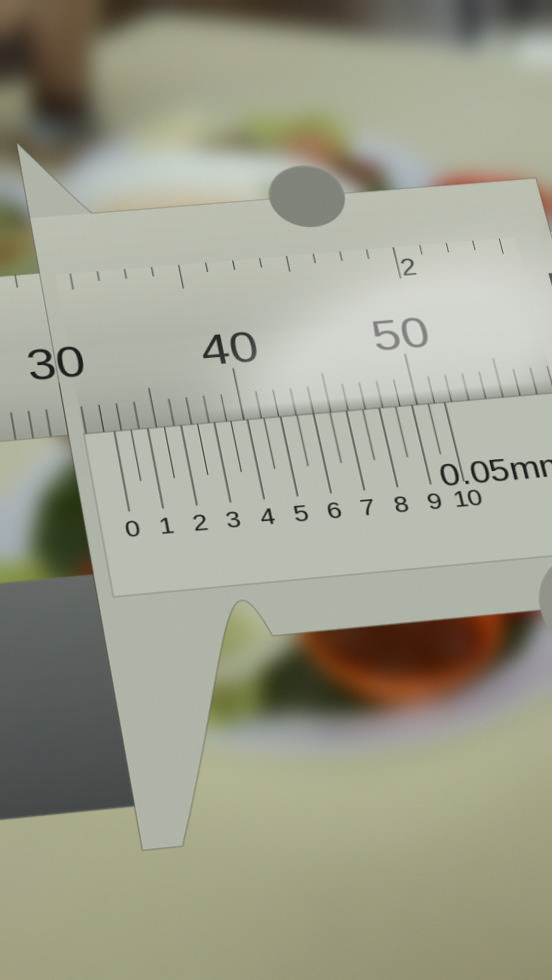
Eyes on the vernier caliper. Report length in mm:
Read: 32.6 mm
